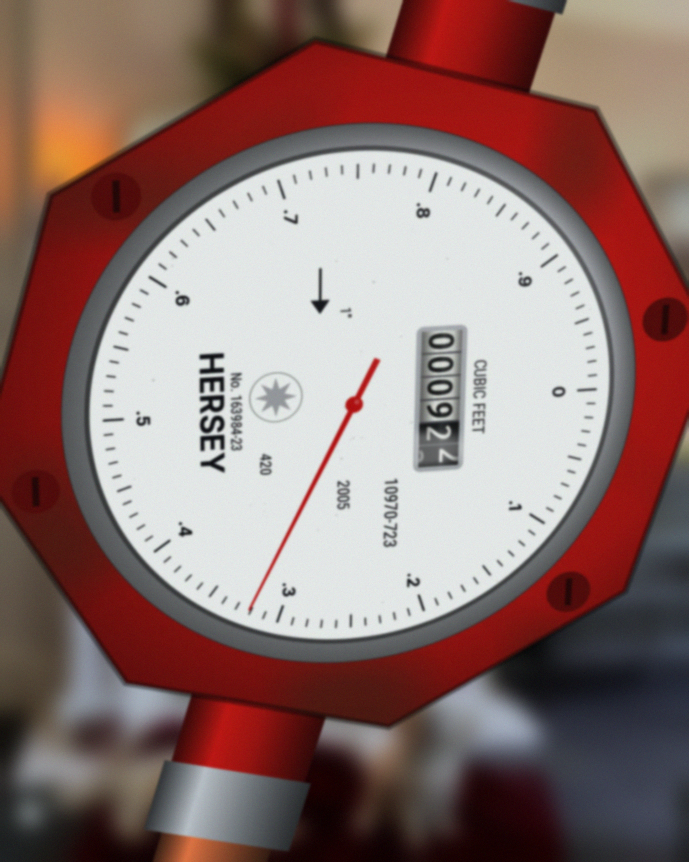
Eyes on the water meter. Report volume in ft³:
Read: 922.32 ft³
